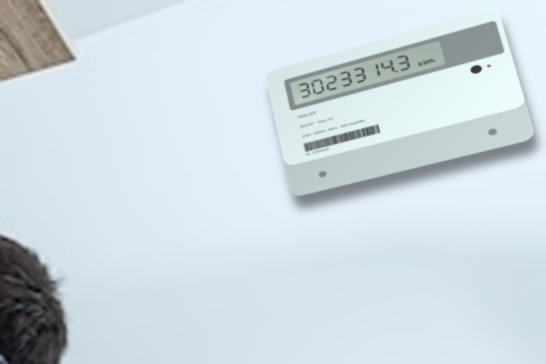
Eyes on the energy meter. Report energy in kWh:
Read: 3023314.3 kWh
